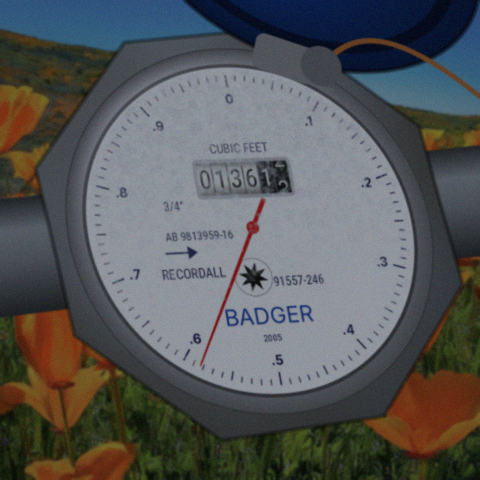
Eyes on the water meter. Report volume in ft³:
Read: 13612.58 ft³
